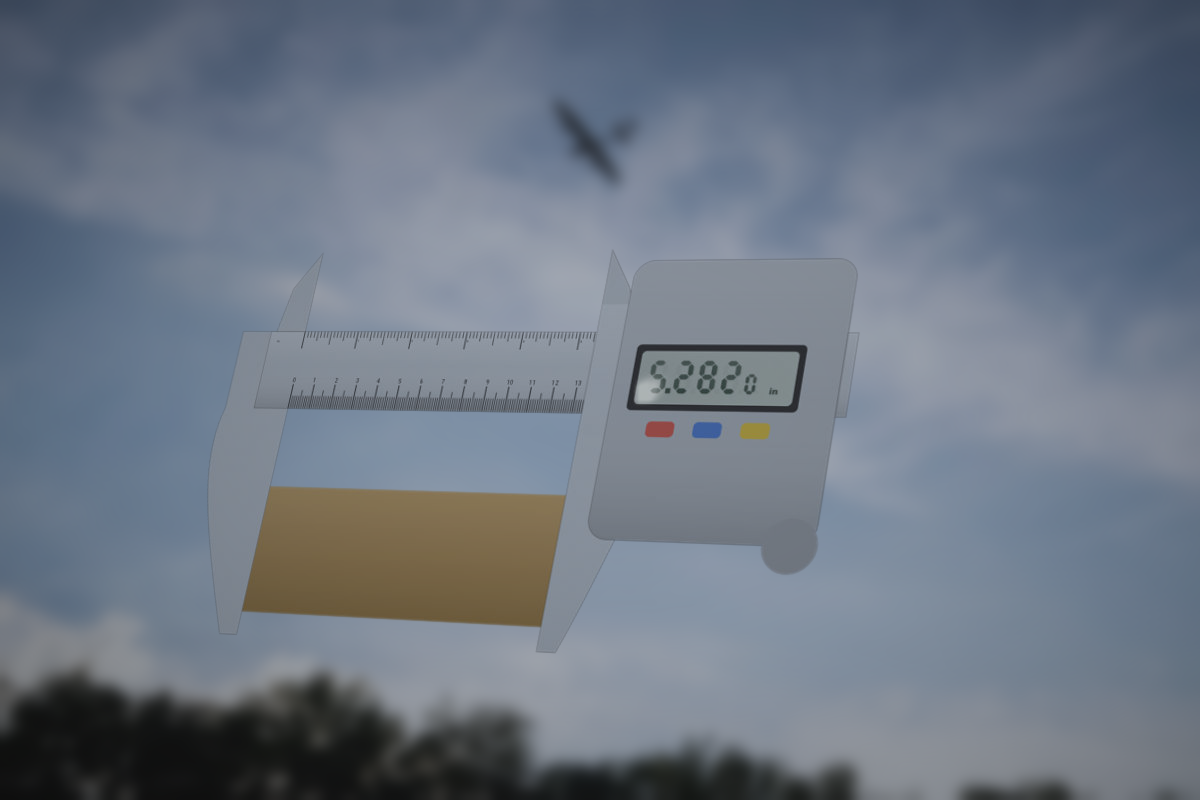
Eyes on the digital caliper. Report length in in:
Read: 5.2820 in
